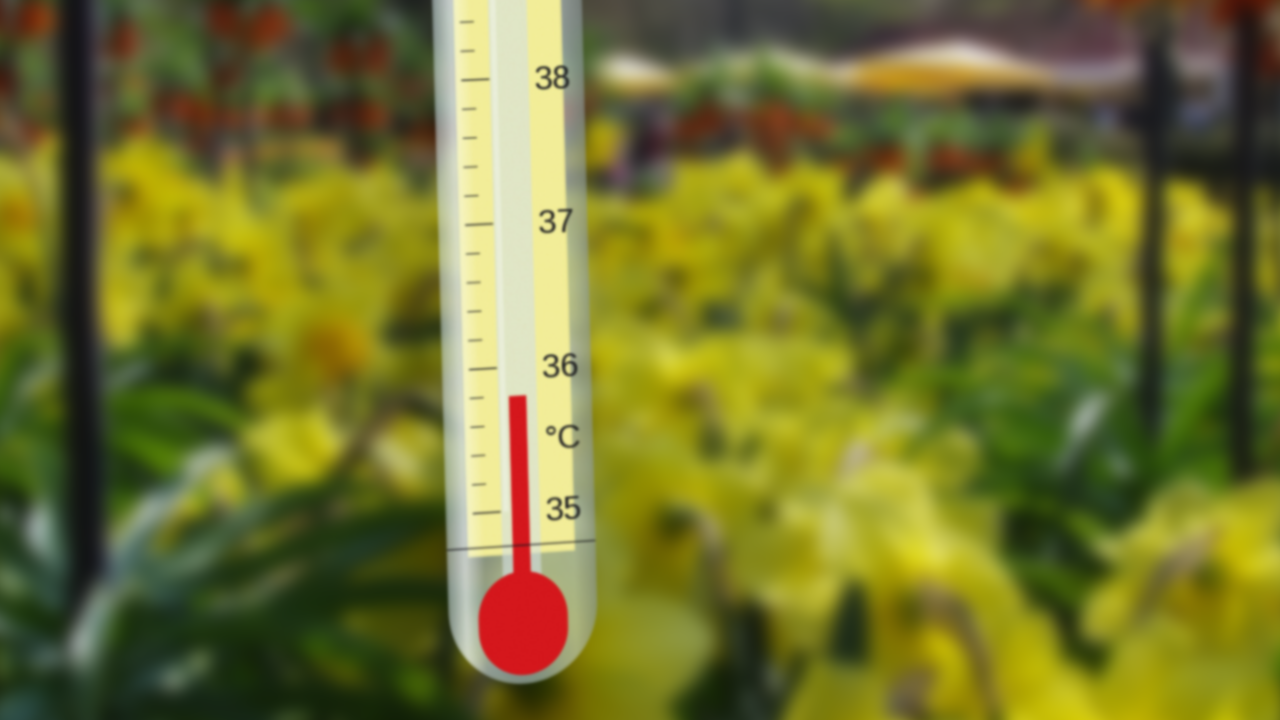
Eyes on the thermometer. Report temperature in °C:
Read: 35.8 °C
